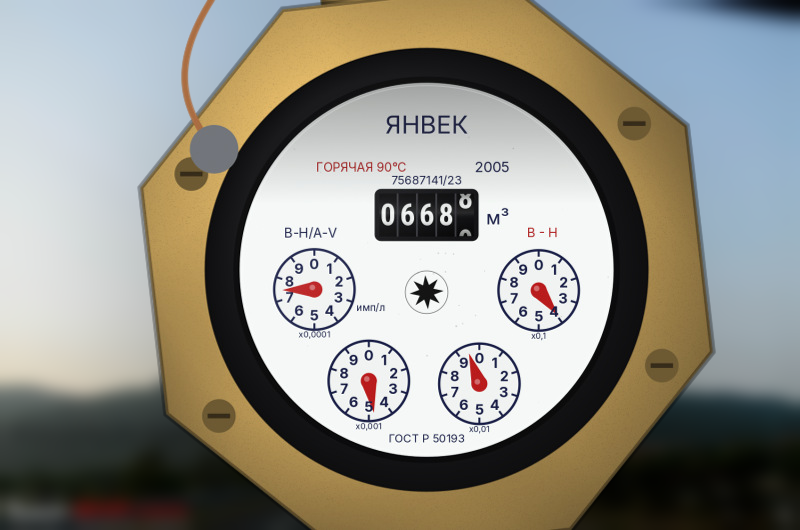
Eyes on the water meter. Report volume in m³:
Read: 6688.3947 m³
